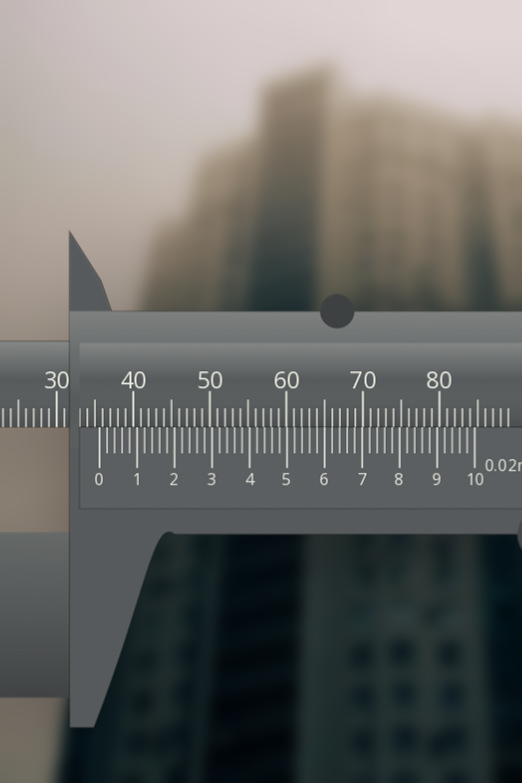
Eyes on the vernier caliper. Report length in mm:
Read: 35.6 mm
